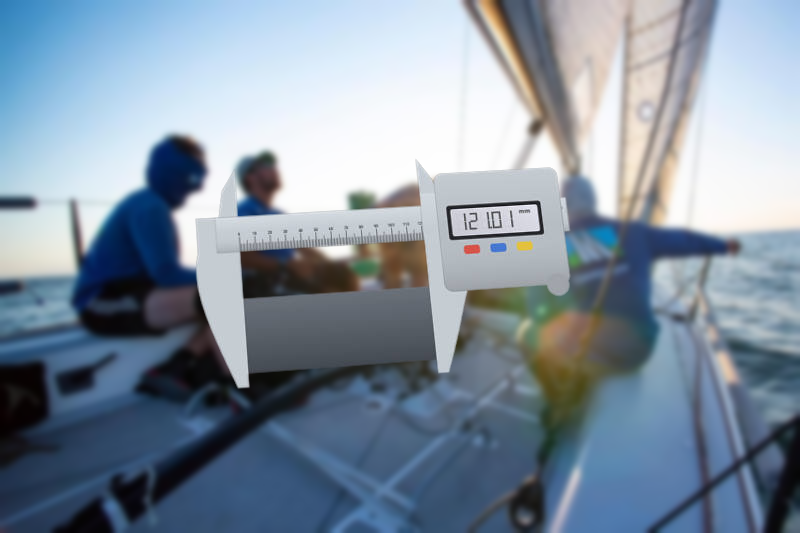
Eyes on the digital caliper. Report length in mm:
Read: 121.01 mm
